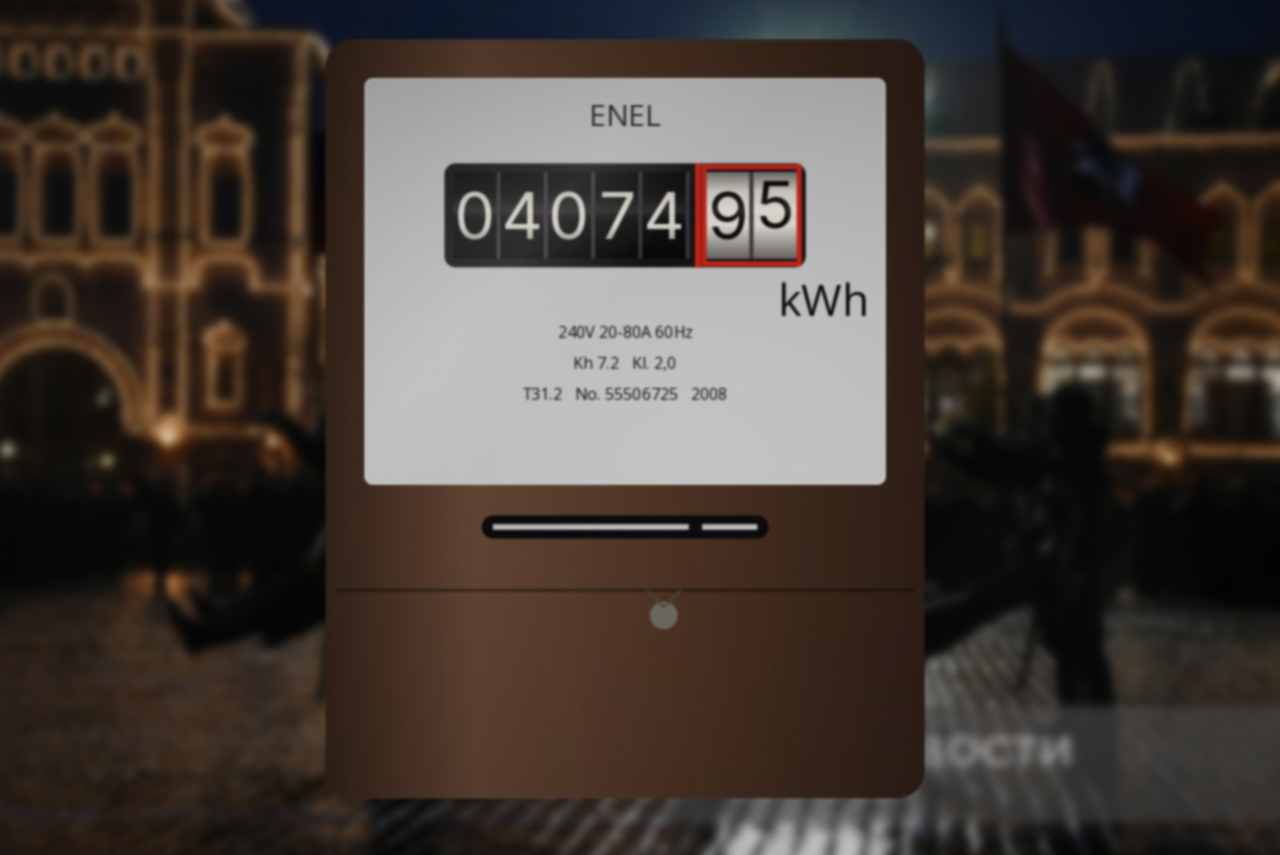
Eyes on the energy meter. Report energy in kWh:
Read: 4074.95 kWh
